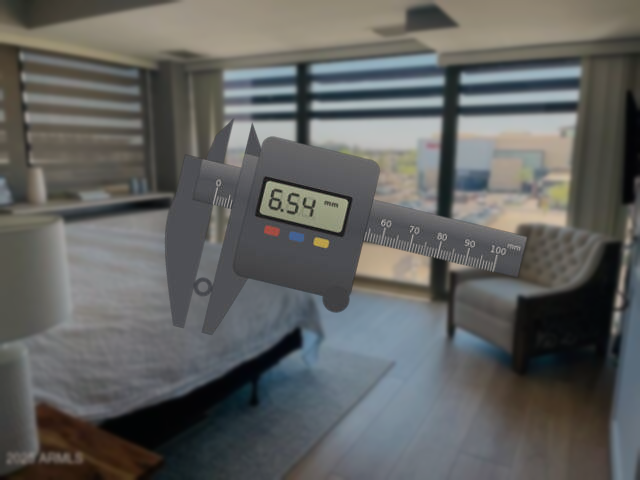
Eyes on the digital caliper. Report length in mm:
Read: 6.54 mm
